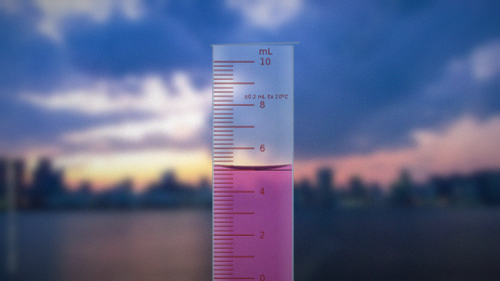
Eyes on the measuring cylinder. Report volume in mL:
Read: 5 mL
